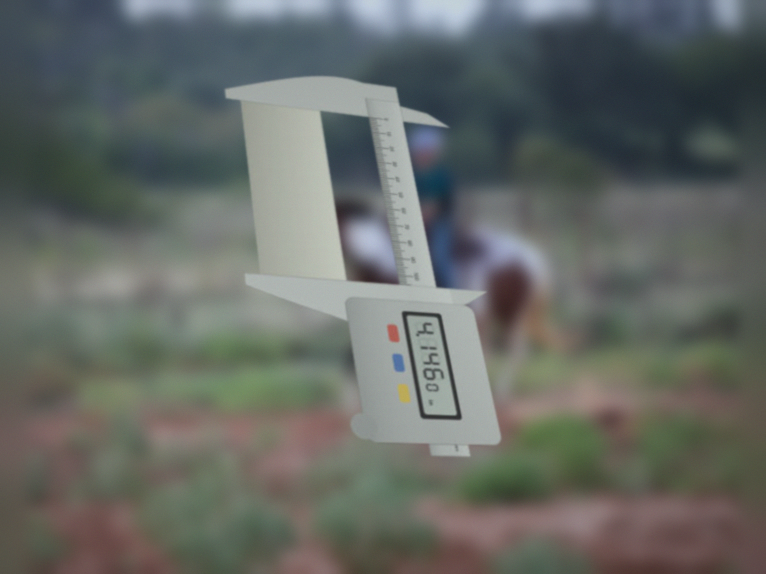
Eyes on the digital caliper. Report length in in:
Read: 4.1460 in
